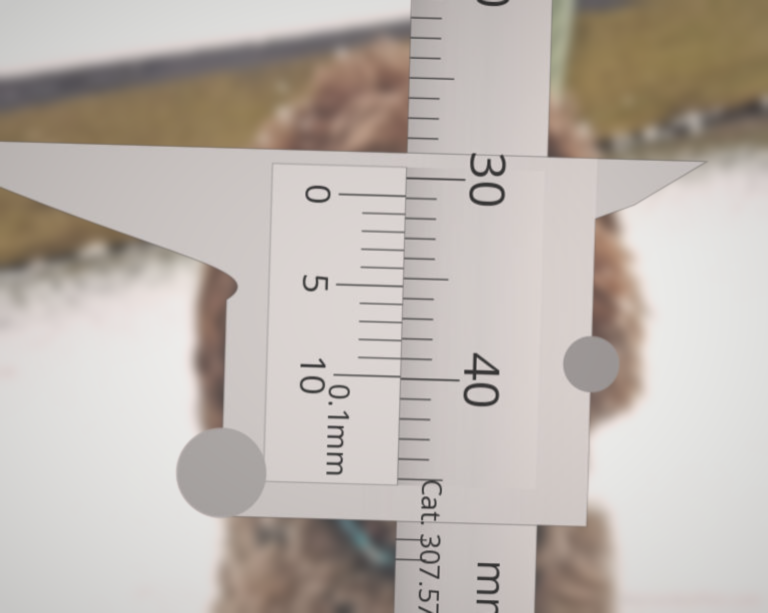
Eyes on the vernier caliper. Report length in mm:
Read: 30.9 mm
